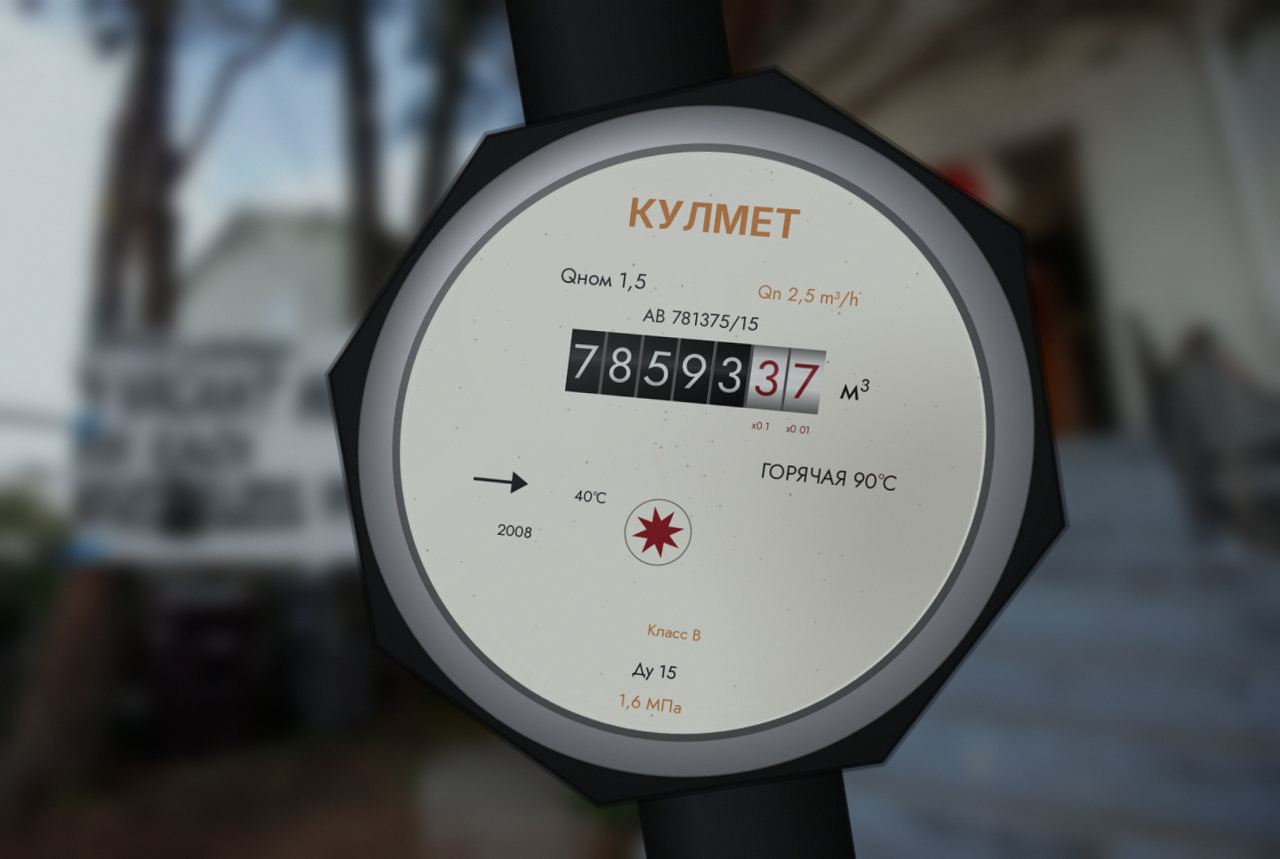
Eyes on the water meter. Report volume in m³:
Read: 78593.37 m³
